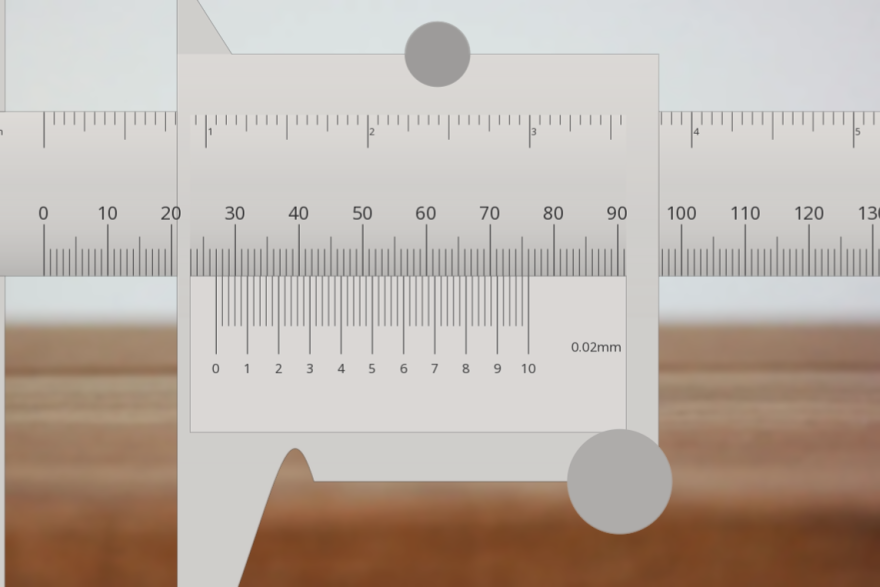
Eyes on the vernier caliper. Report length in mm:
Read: 27.0 mm
